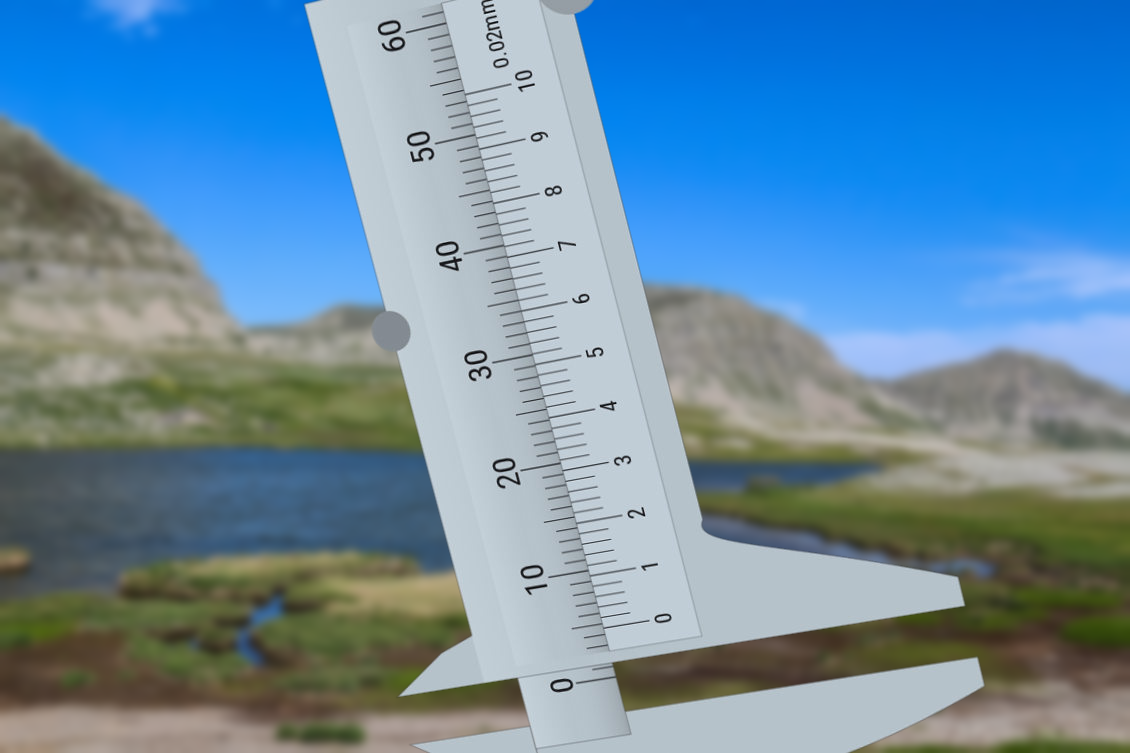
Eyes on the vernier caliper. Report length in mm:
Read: 4.6 mm
